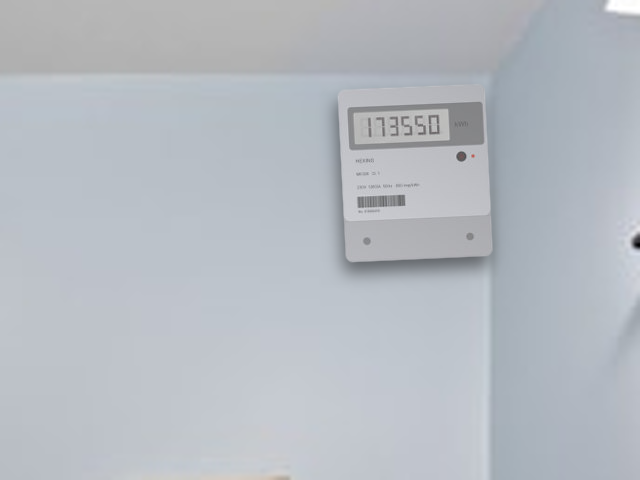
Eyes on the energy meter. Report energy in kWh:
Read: 173550 kWh
